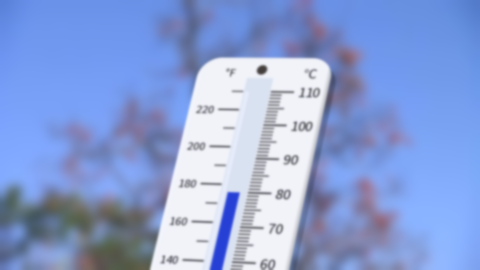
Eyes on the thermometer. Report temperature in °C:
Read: 80 °C
